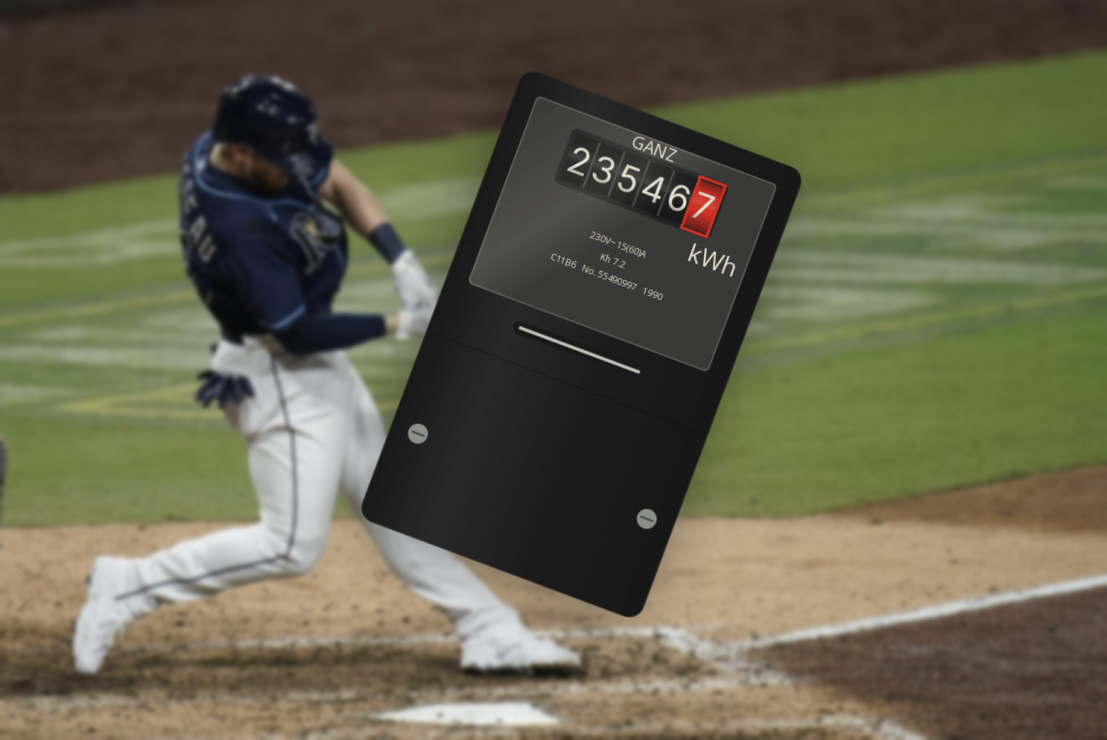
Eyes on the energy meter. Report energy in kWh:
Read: 23546.7 kWh
